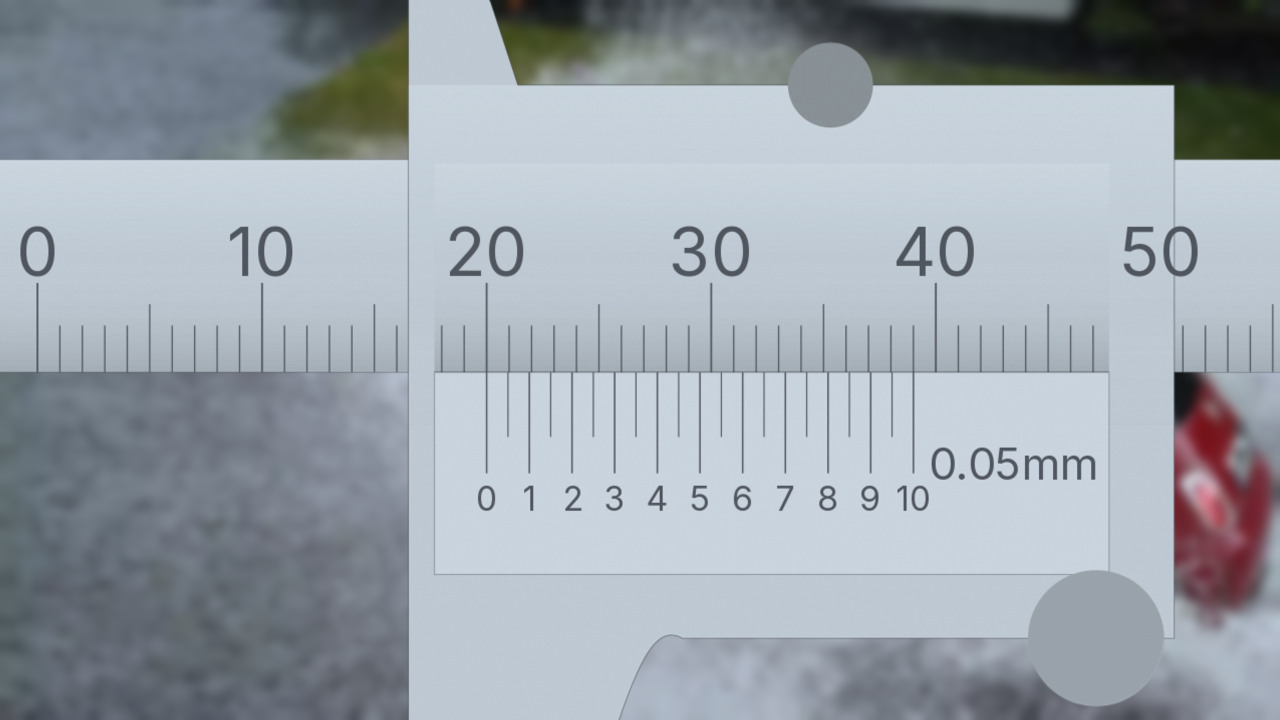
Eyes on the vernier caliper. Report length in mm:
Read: 20.0 mm
